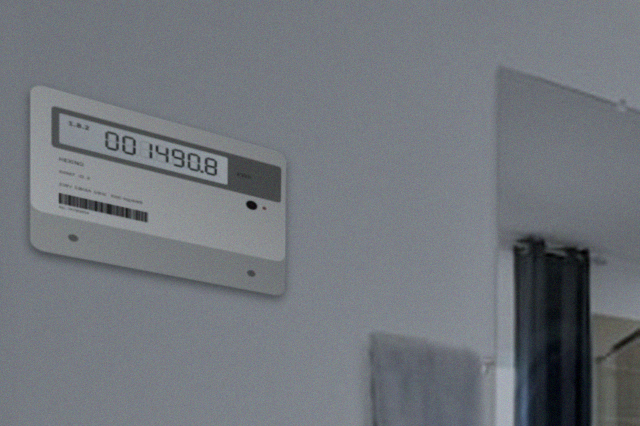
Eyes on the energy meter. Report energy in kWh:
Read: 1490.8 kWh
